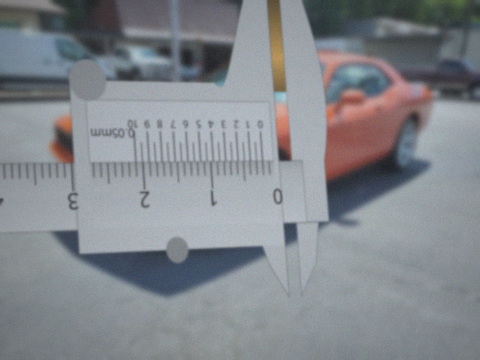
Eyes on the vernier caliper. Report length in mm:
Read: 2.0 mm
